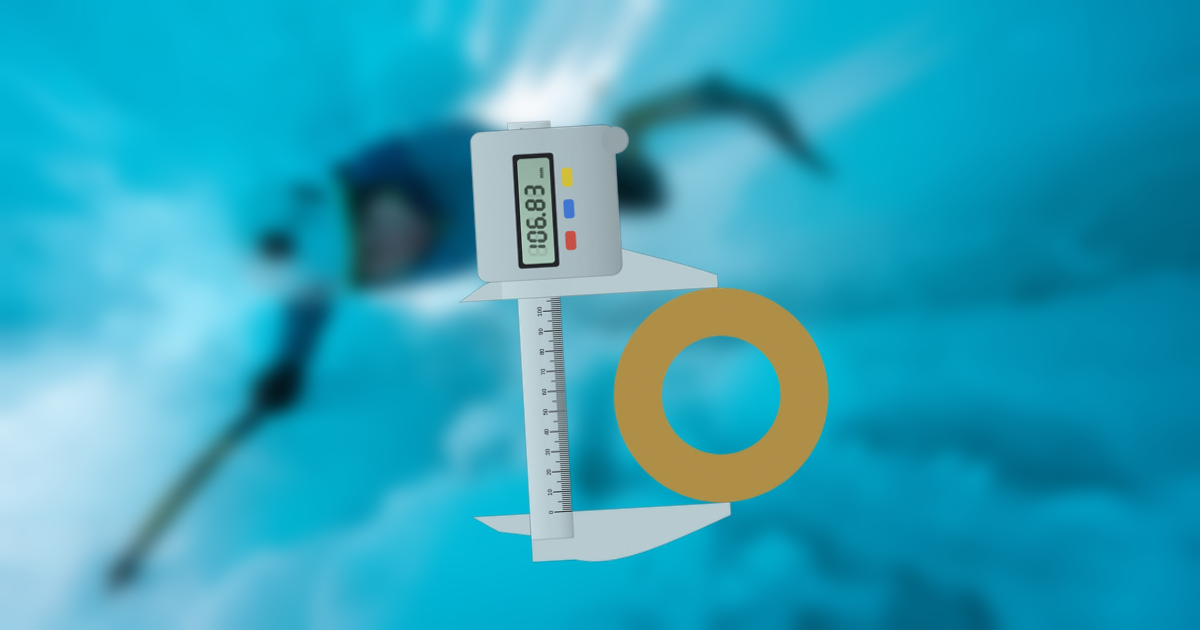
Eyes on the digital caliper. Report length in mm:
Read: 106.83 mm
